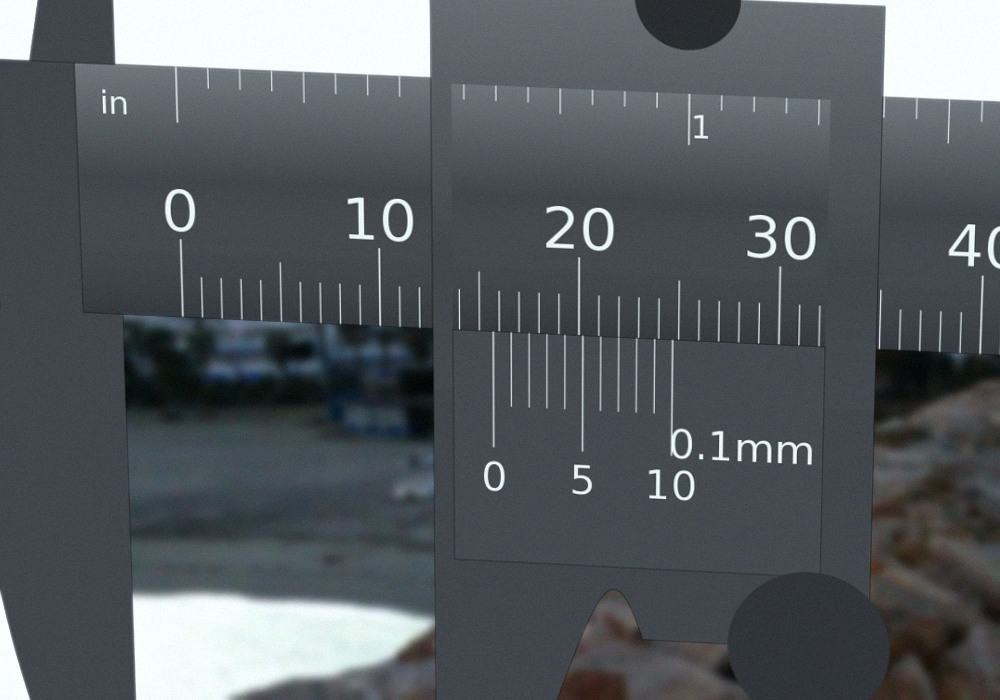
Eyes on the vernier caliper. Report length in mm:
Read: 15.7 mm
